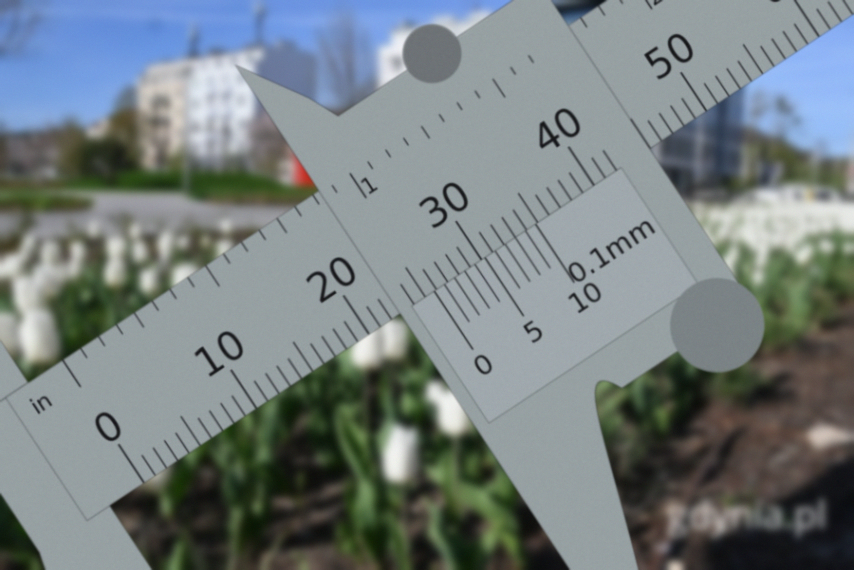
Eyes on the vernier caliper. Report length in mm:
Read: 25.8 mm
